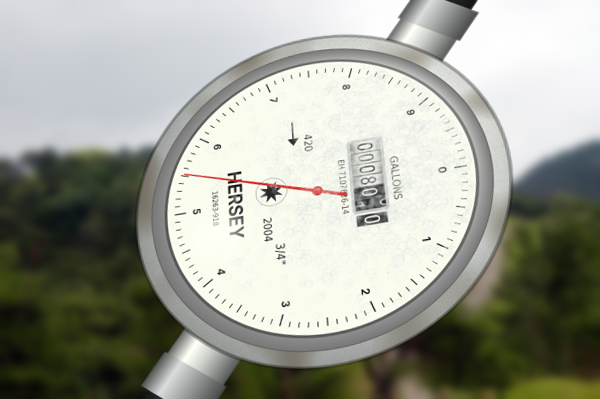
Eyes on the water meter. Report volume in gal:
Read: 8005.5 gal
